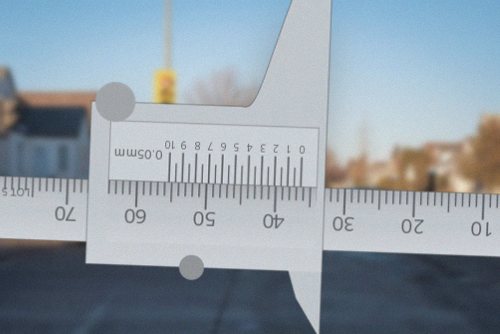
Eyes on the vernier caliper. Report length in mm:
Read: 36.4 mm
